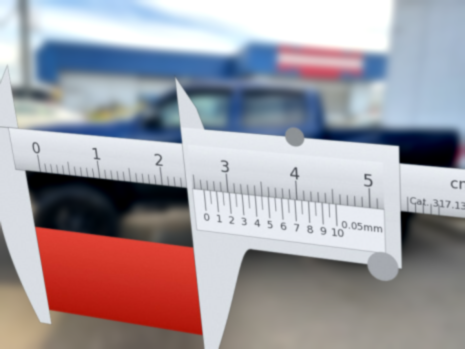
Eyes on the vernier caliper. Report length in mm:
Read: 26.4 mm
